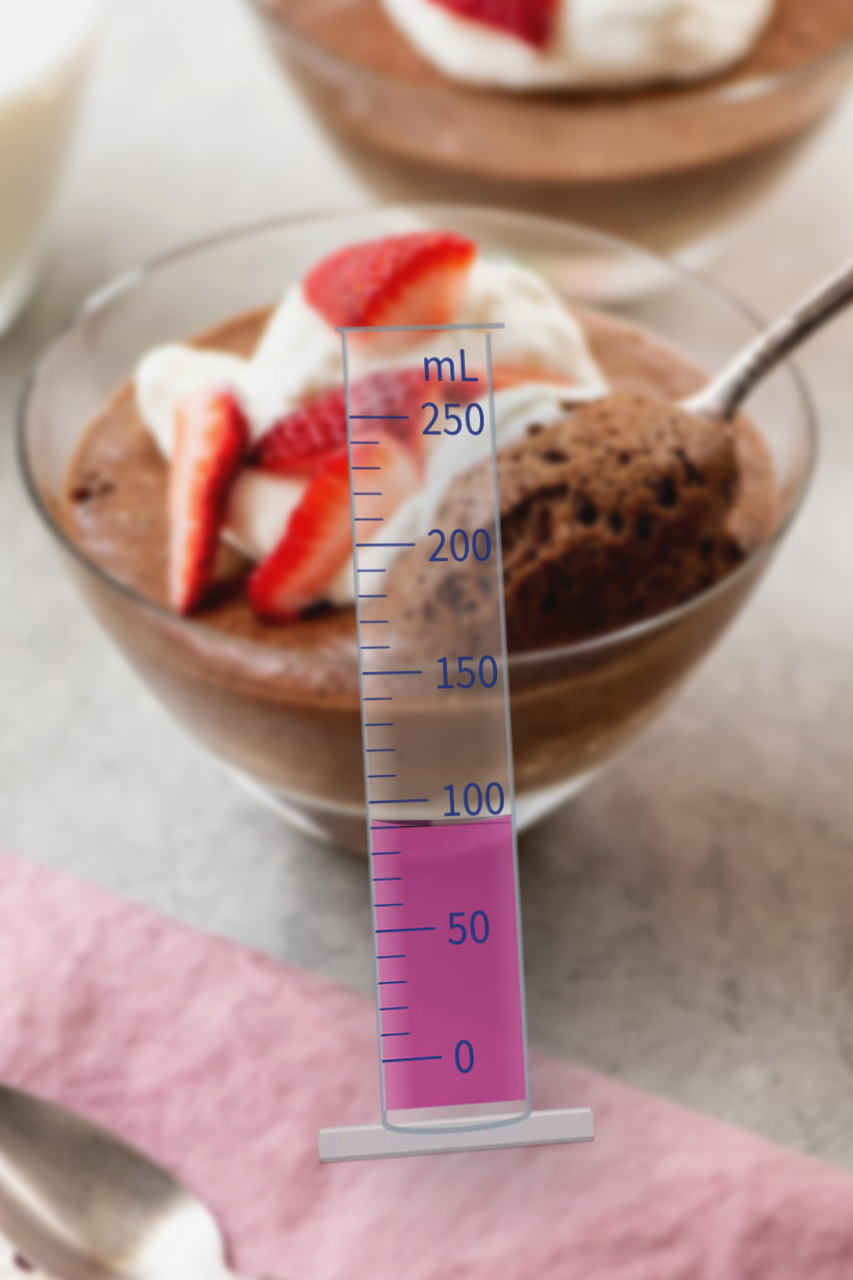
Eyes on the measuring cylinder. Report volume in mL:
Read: 90 mL
